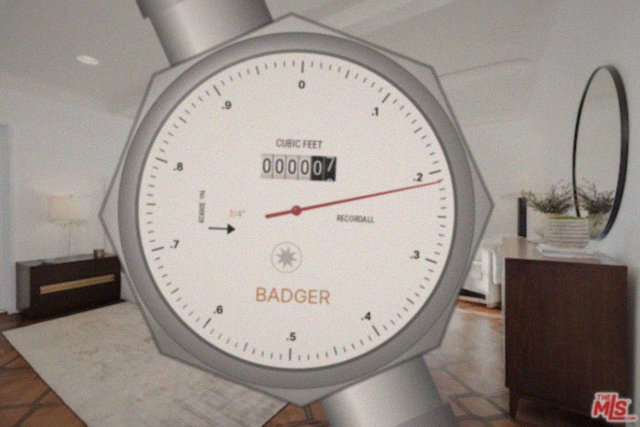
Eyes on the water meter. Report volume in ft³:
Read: 7.21 ft³
